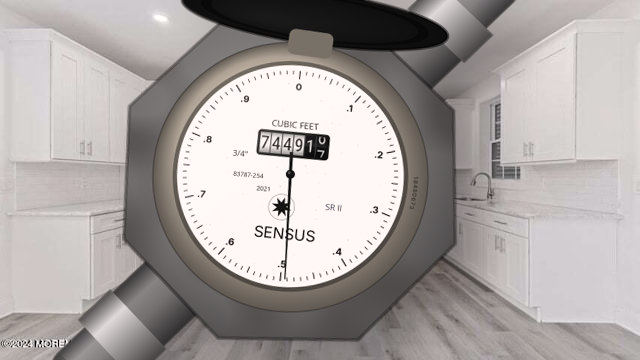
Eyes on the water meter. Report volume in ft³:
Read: 744916.49 ft³
